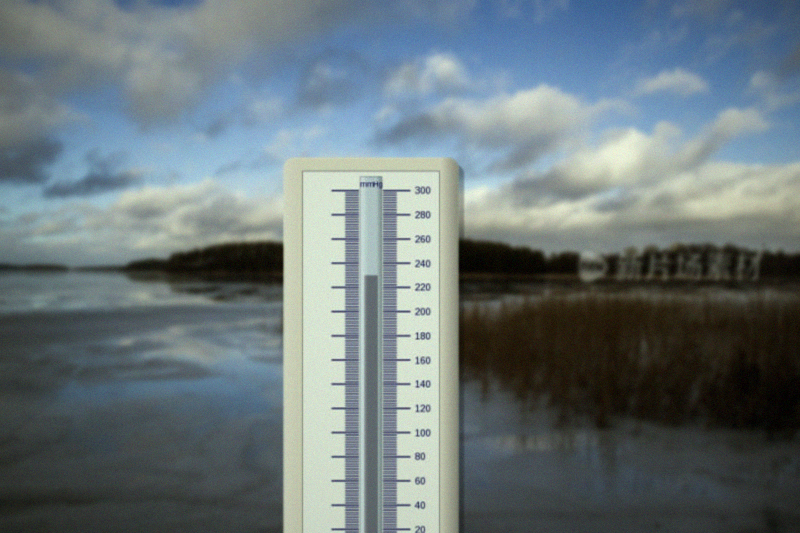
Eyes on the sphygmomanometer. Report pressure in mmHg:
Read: 230 mmHg
